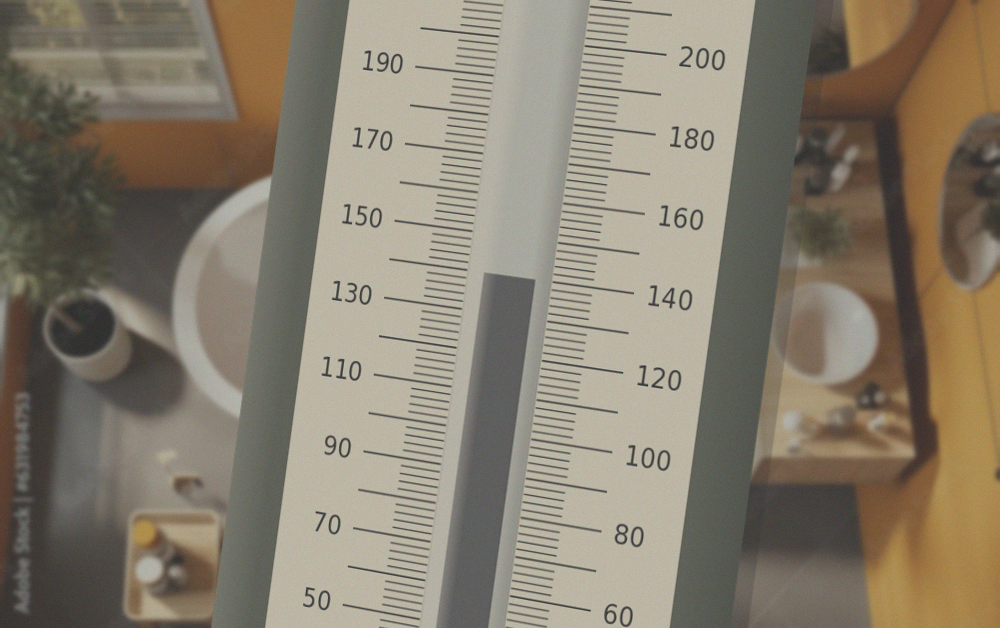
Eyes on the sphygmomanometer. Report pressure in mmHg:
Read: 140 mmHg
